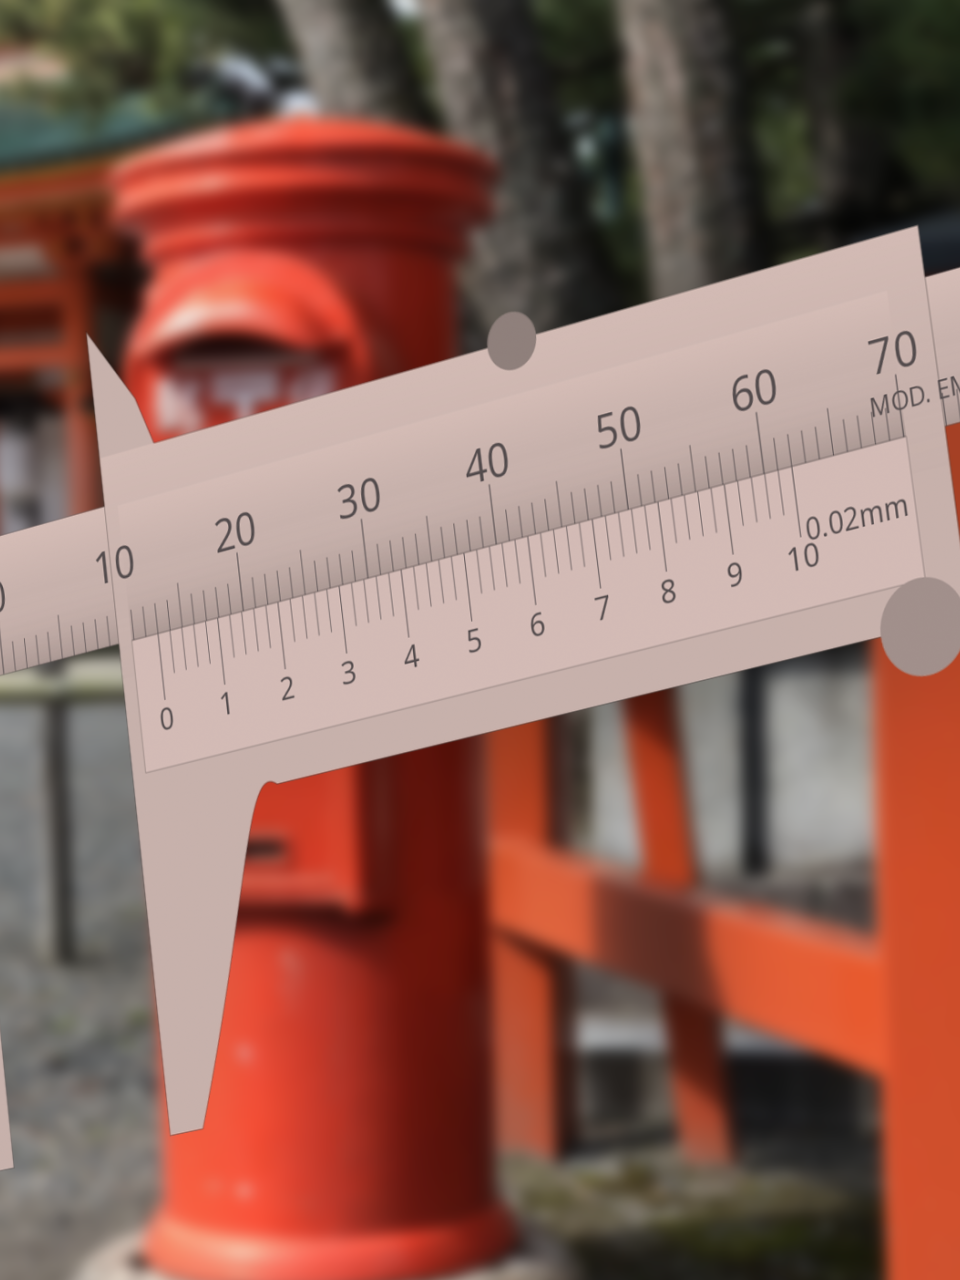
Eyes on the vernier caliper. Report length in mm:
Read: 13.0 mm
